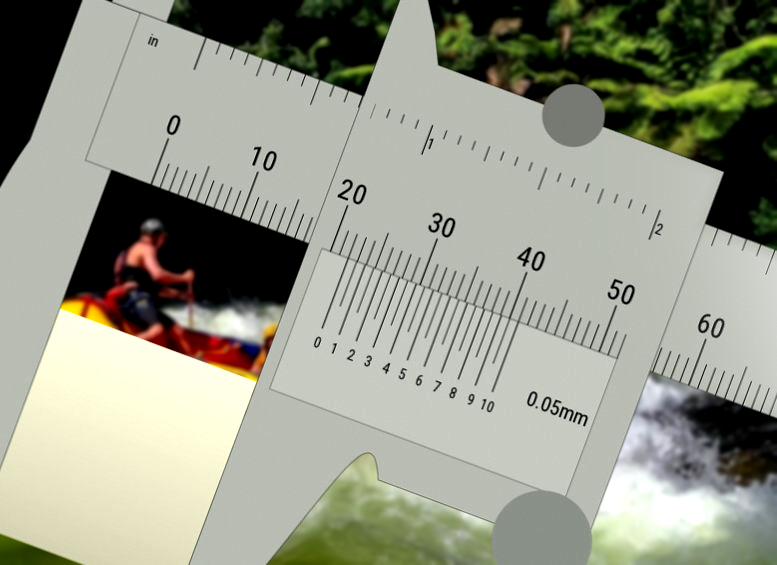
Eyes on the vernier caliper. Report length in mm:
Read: 22.0 mm
